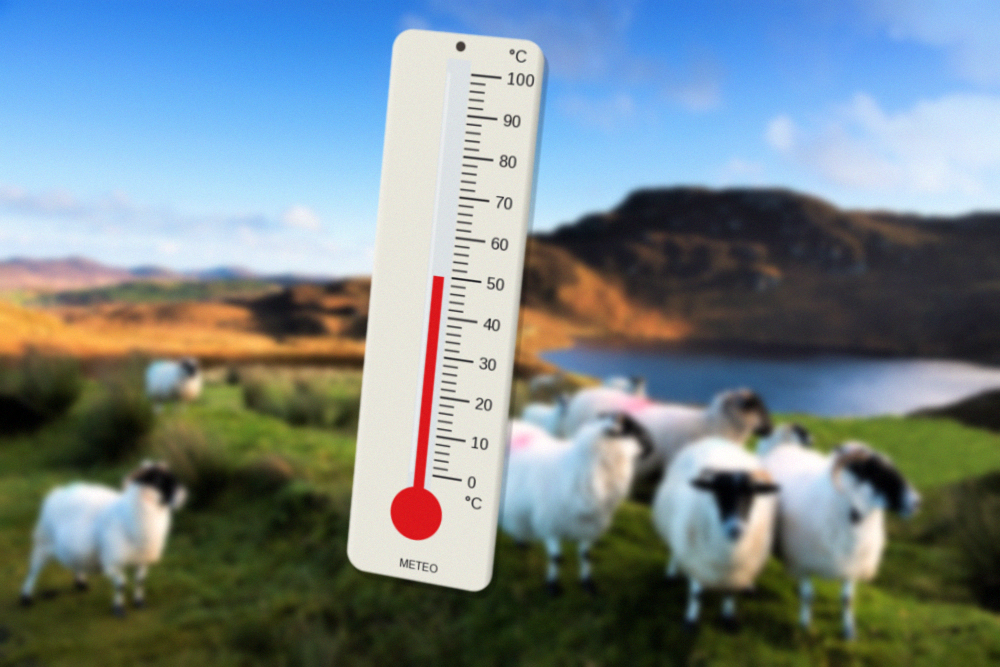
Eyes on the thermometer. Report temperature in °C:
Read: 50 °C
